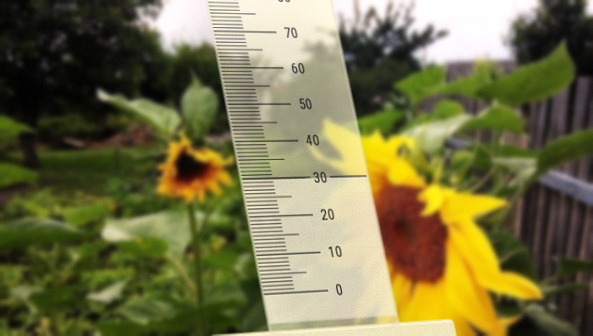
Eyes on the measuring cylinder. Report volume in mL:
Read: 30 mL
